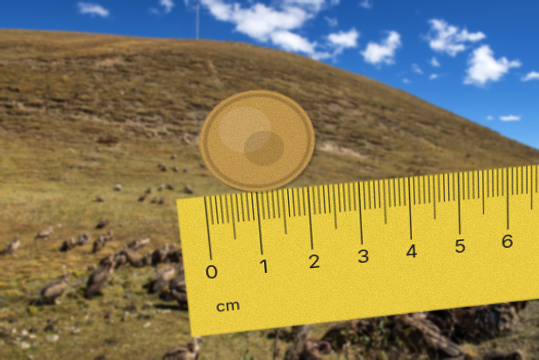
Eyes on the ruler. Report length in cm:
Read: 2.2 cm
